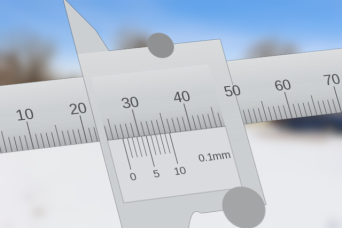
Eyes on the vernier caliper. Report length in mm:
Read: 26.8 mm
